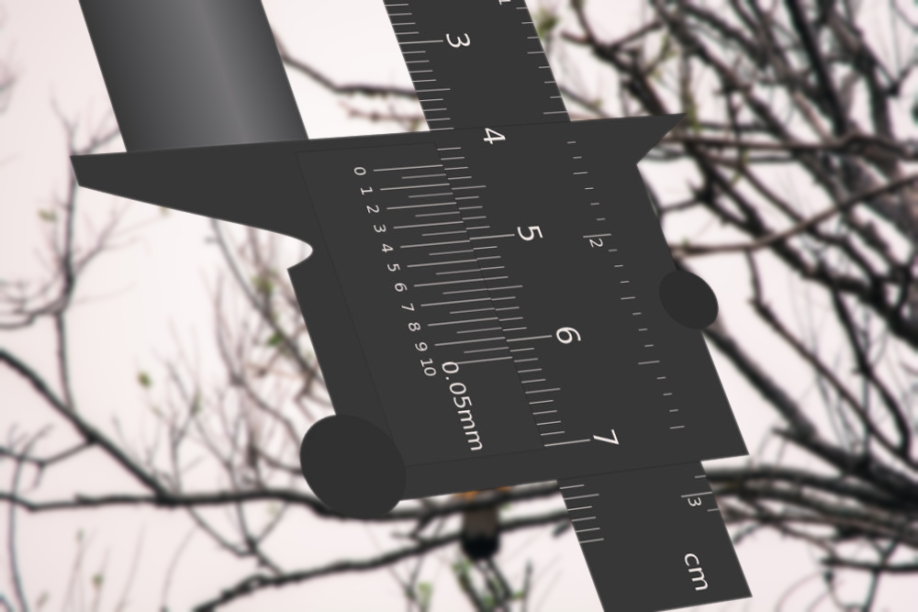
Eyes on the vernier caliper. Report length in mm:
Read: 42.6 mm
